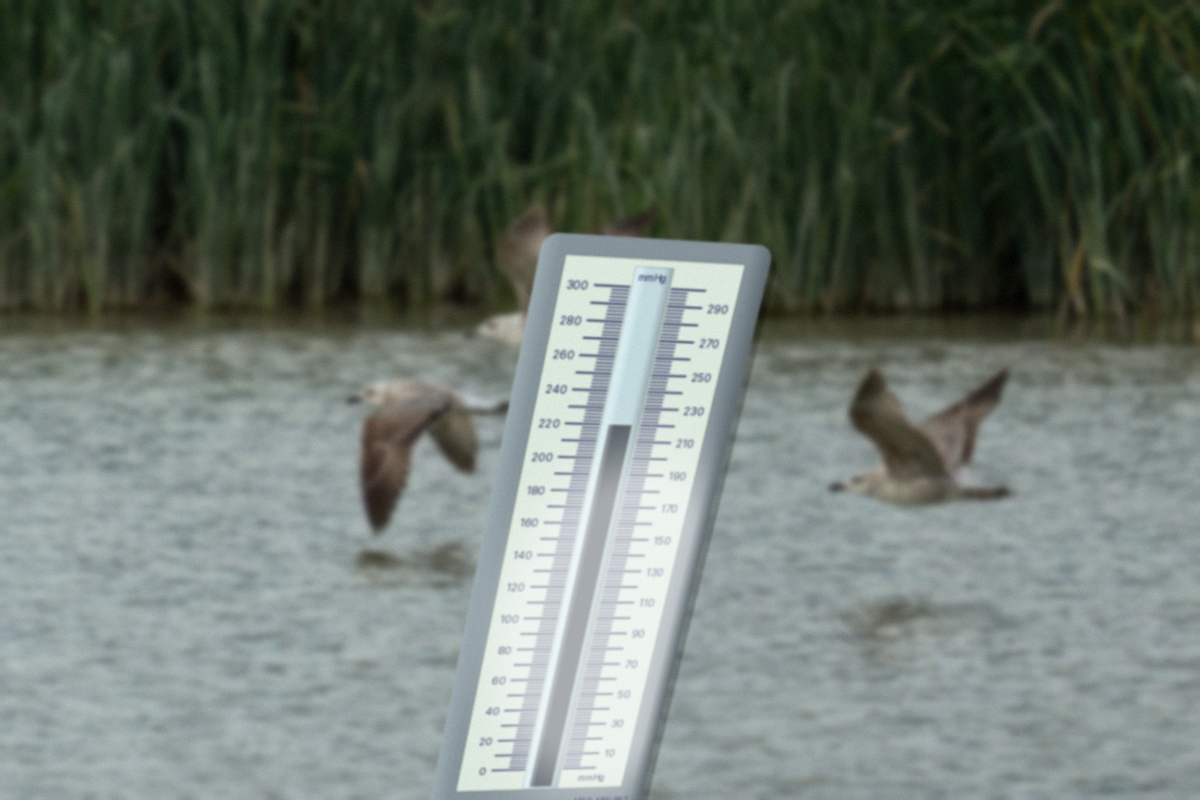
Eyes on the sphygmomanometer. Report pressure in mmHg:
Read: 220 mmHg
